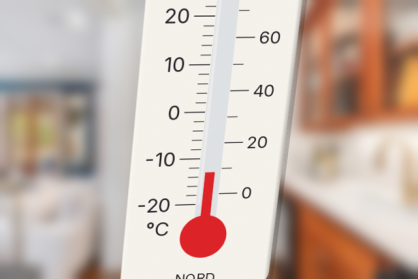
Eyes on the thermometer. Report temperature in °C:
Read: -13 °C
